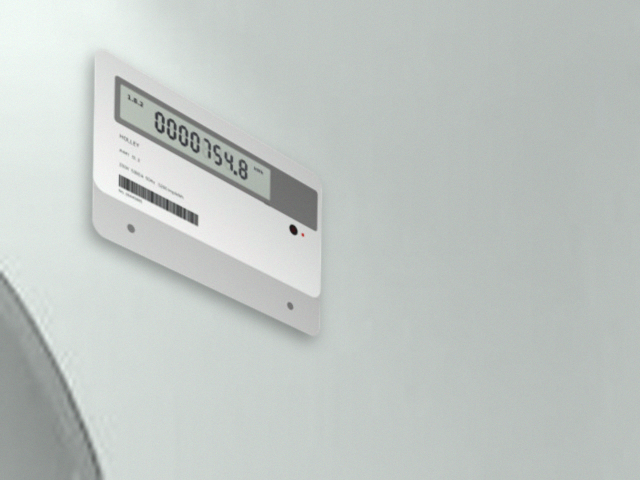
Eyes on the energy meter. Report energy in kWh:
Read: 754.8 kWh
